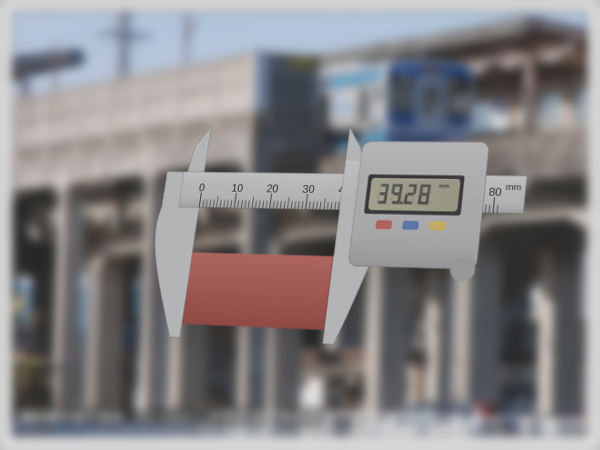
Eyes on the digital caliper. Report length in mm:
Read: 39.28 mm
